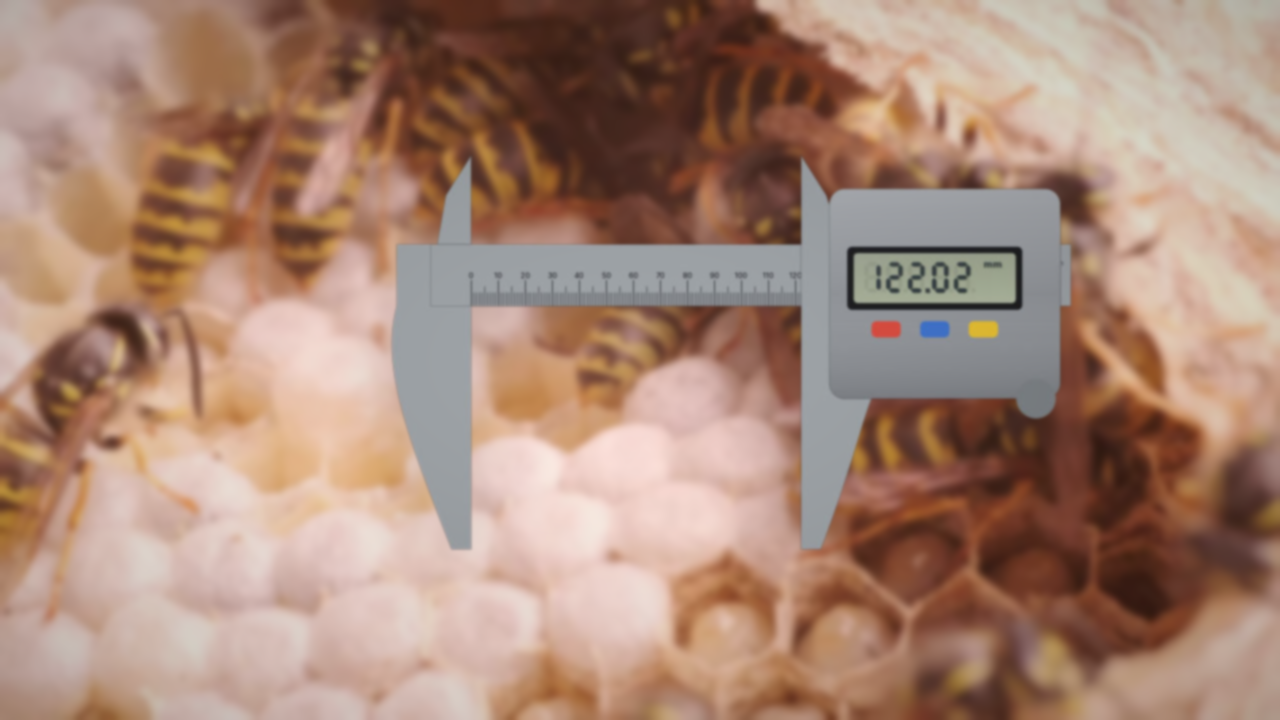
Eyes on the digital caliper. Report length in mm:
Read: 122.02 mm
